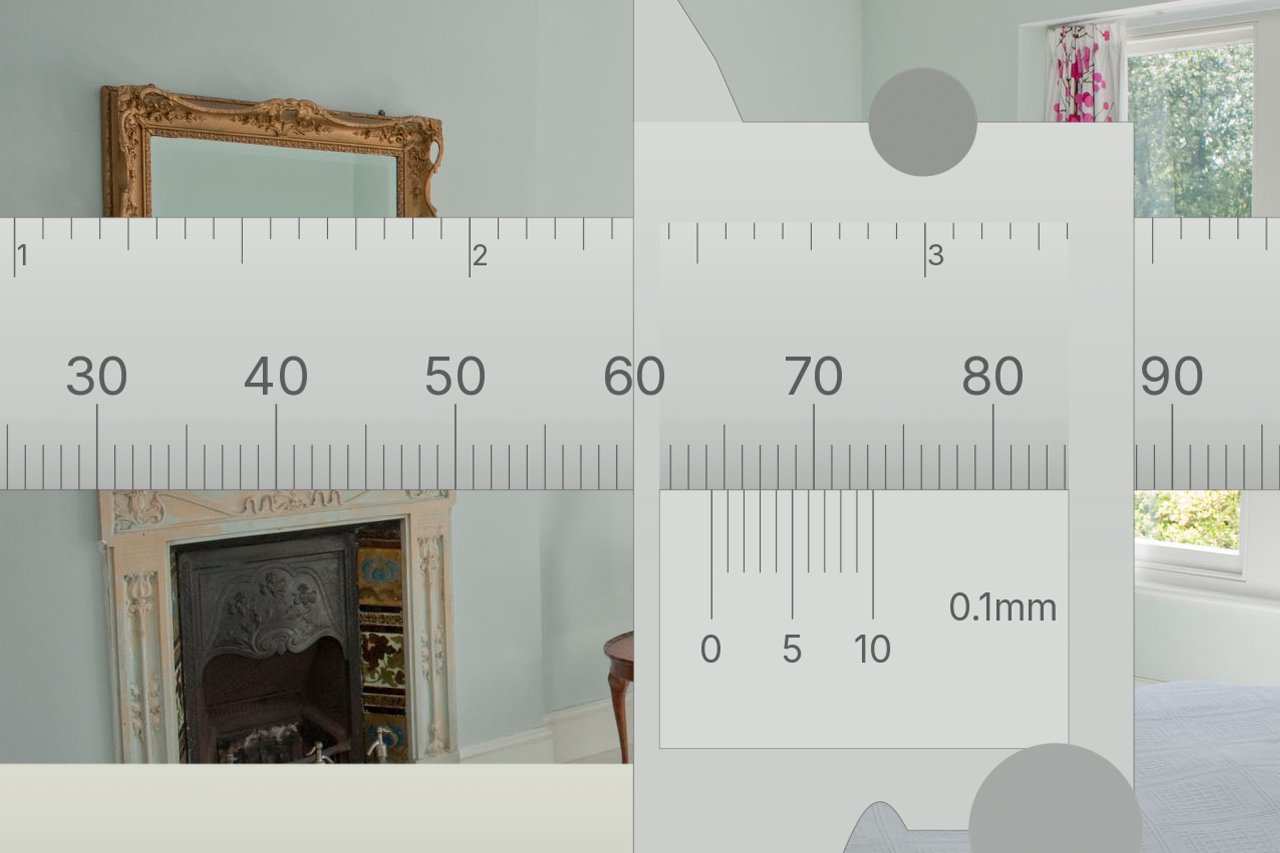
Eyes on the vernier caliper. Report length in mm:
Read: 64.3 mm
